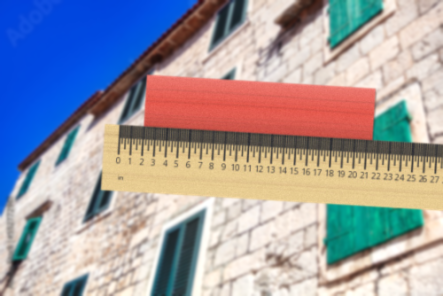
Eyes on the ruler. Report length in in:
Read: 19.5 in
